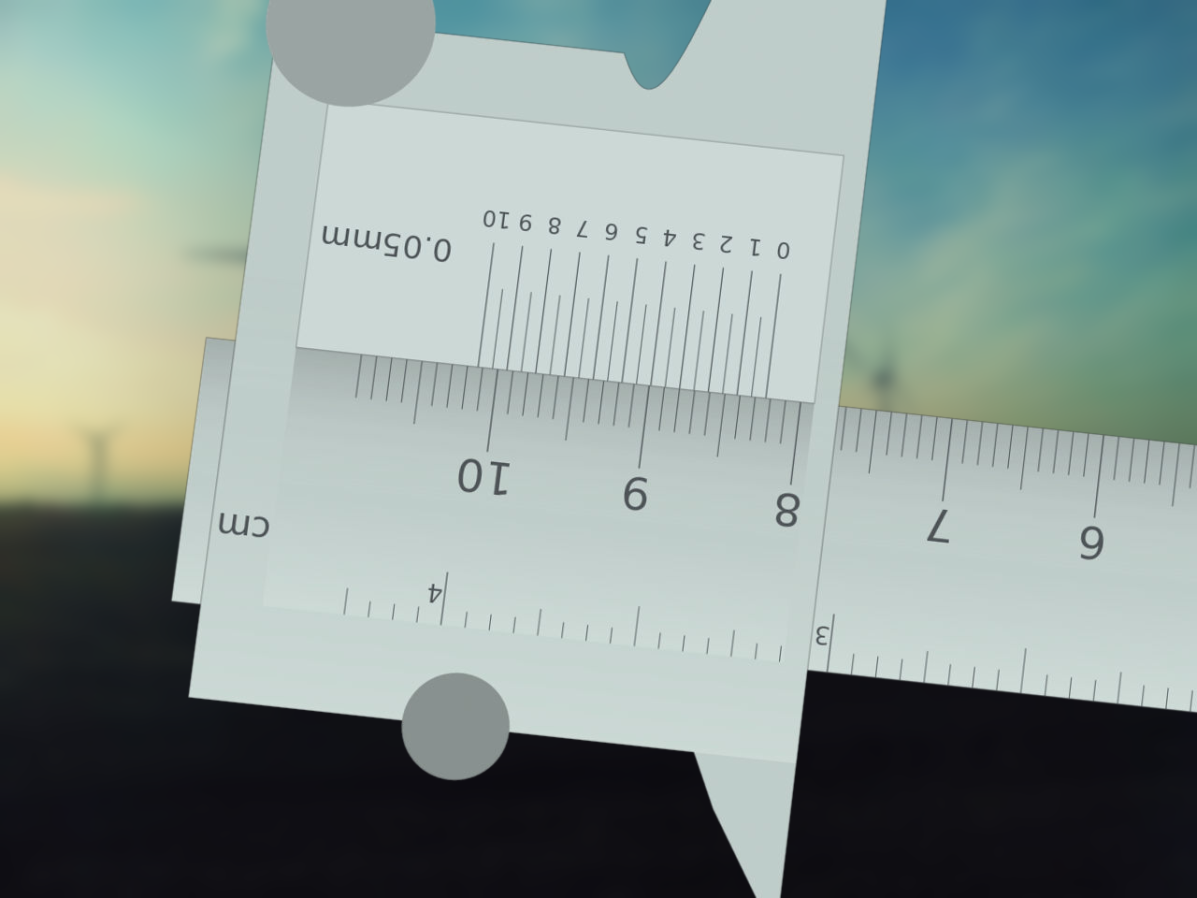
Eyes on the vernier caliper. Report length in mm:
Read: 82.3 mm
